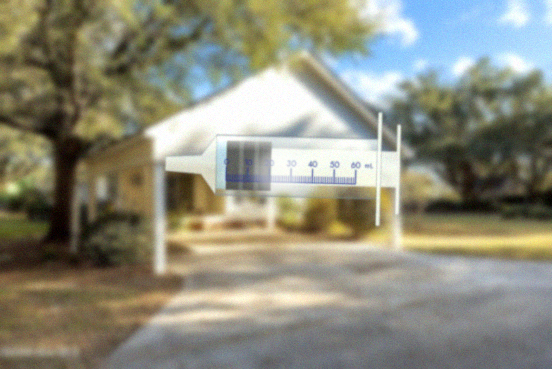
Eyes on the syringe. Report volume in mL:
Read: 0 mL
